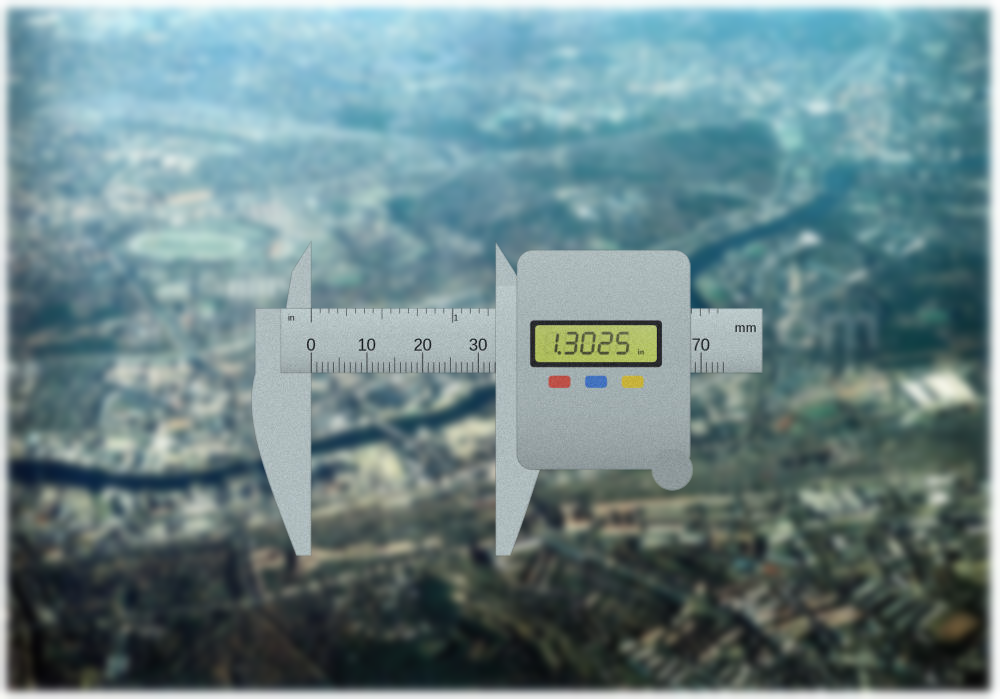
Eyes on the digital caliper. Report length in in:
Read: 1.3025 in
